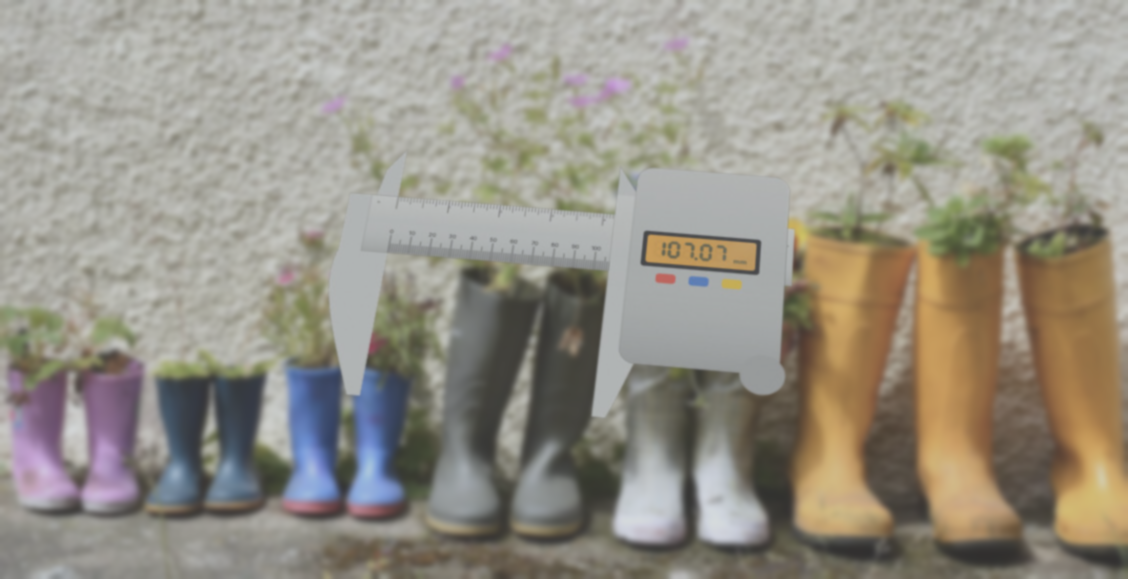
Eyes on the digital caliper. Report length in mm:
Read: 107.07 mm
